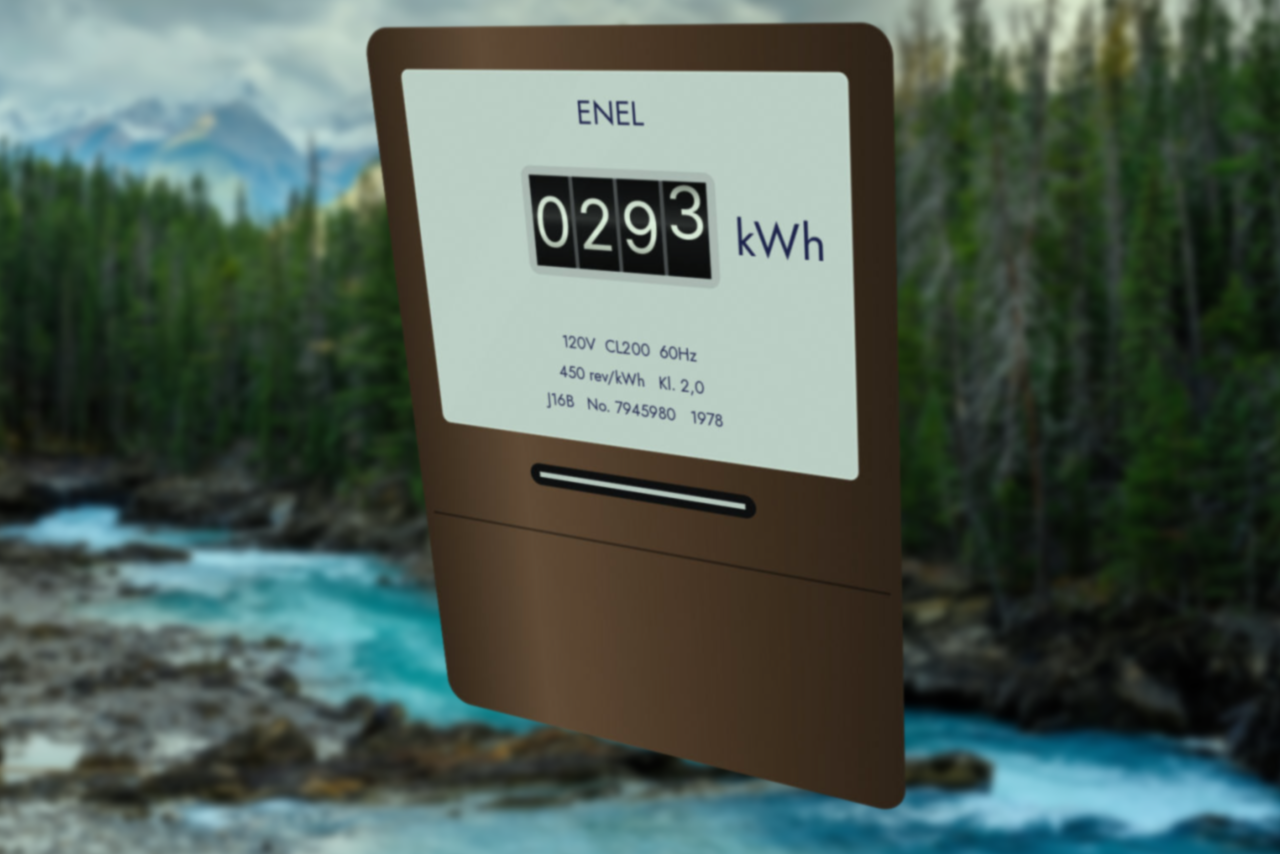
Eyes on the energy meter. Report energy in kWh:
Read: 293 kWh
